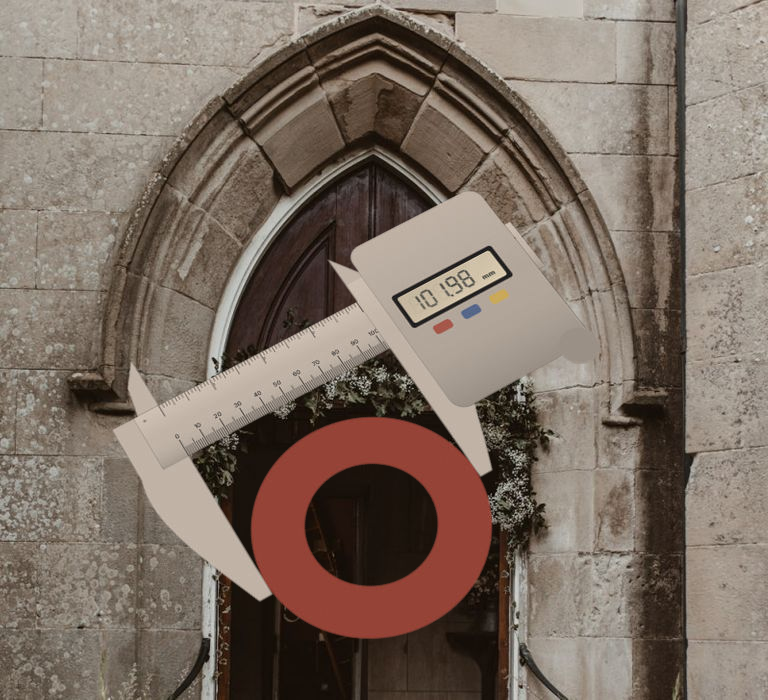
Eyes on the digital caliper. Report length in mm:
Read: 101.98 mm
